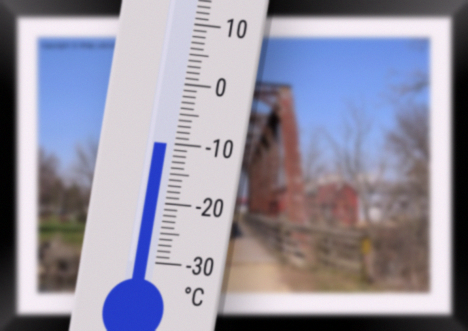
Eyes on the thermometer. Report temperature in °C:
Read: -10 °C
